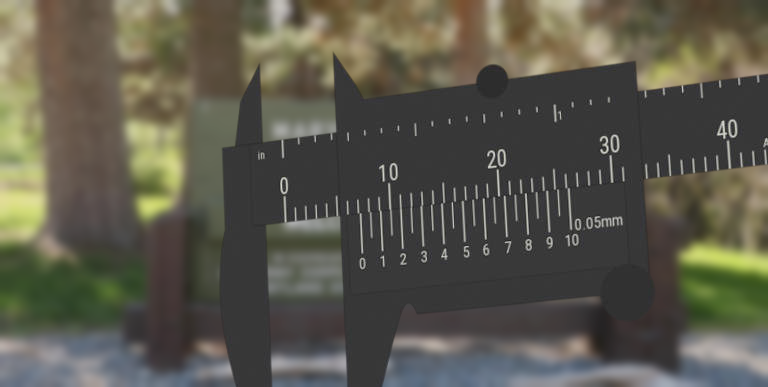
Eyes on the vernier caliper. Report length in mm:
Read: 7.2 mm
